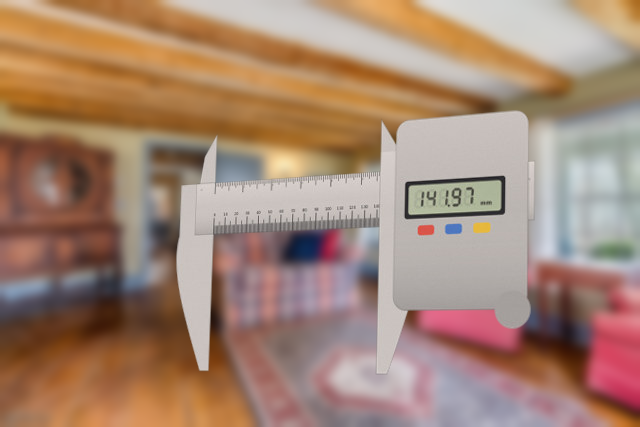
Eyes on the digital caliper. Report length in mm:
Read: 141.97 mm
